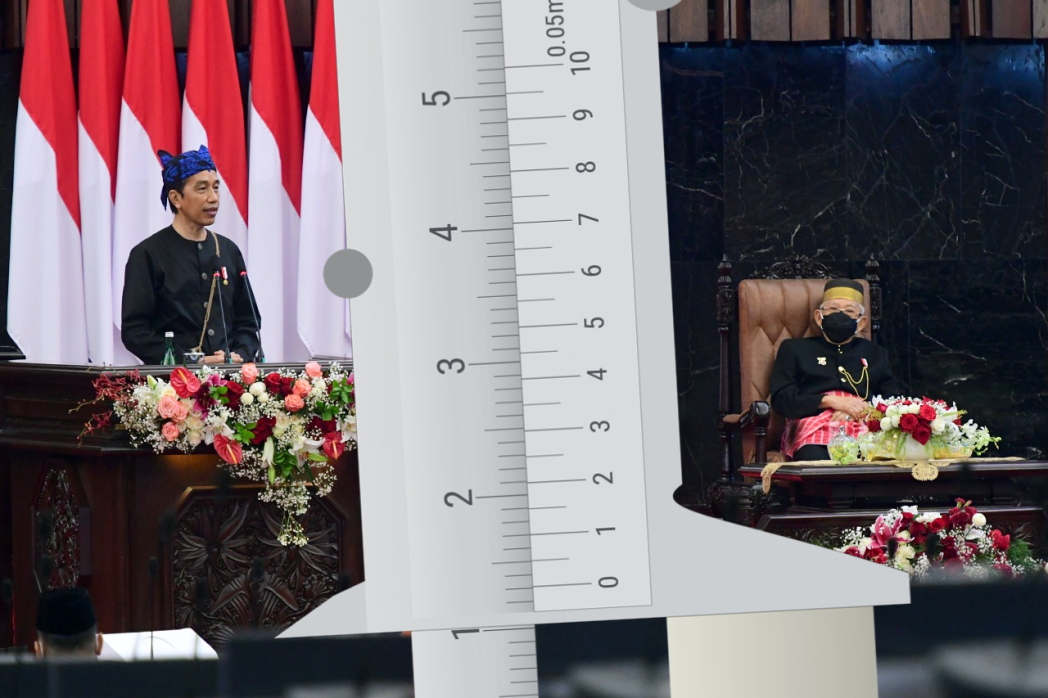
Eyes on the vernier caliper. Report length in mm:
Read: 13.1 mm
